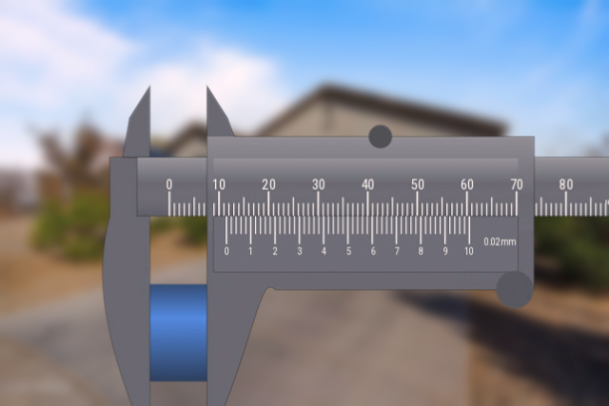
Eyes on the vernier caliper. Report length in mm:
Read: 11.5 mm
